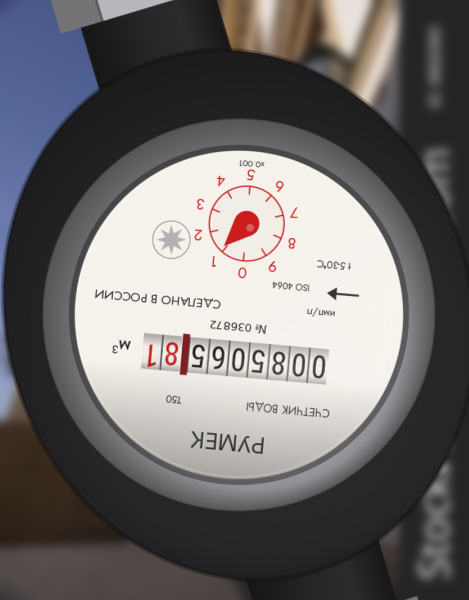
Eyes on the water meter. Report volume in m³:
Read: 85065.811 m³
